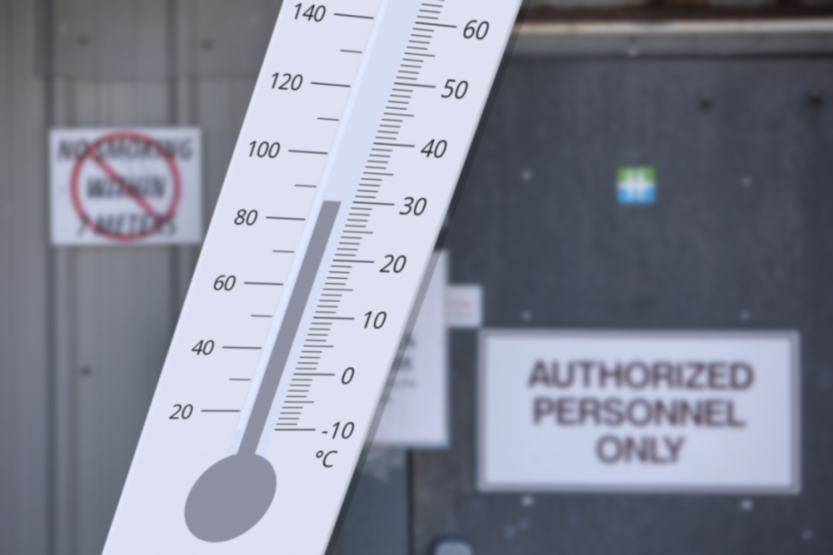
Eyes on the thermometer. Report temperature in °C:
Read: 30 °C
